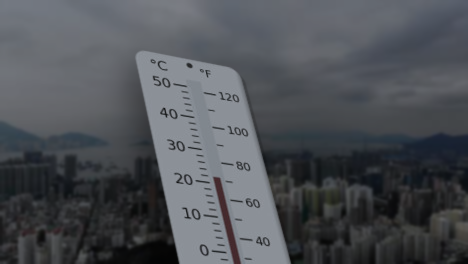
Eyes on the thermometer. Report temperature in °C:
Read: 22 °C
